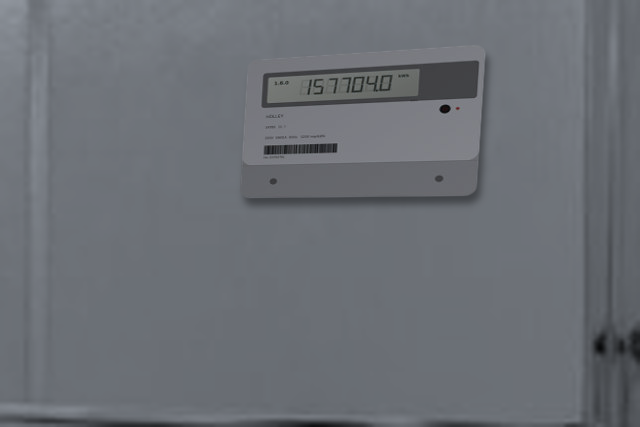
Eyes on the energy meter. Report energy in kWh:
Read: 157704.0 kWh
